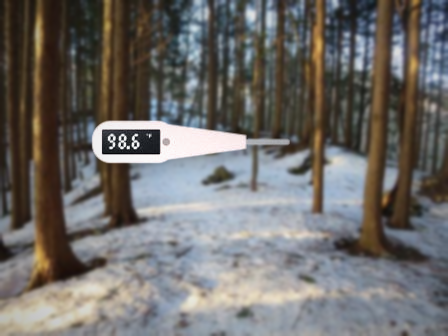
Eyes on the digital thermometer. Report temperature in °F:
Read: 98.6 °F
